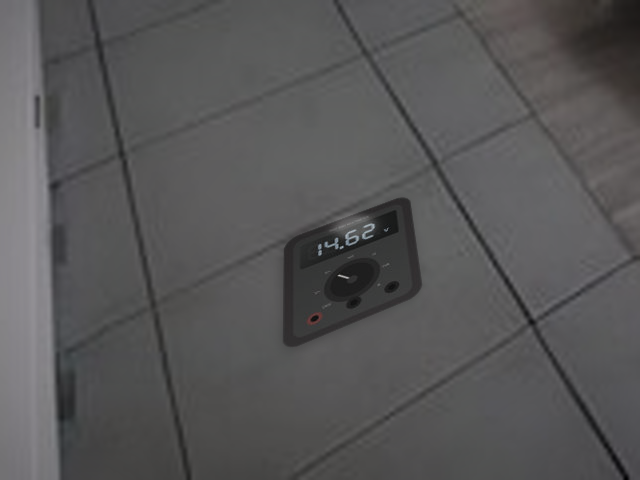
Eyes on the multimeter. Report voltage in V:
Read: 14.62 V
